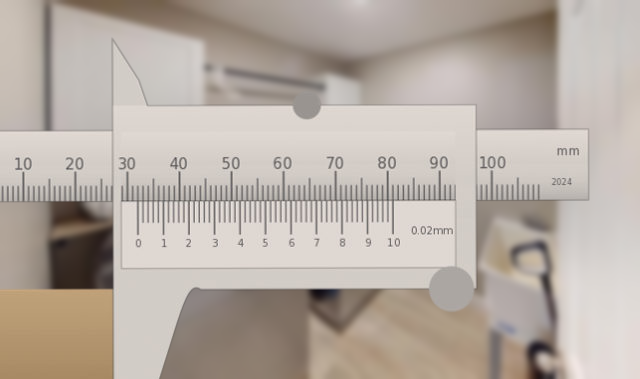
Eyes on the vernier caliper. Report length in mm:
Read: 32.0 mm
